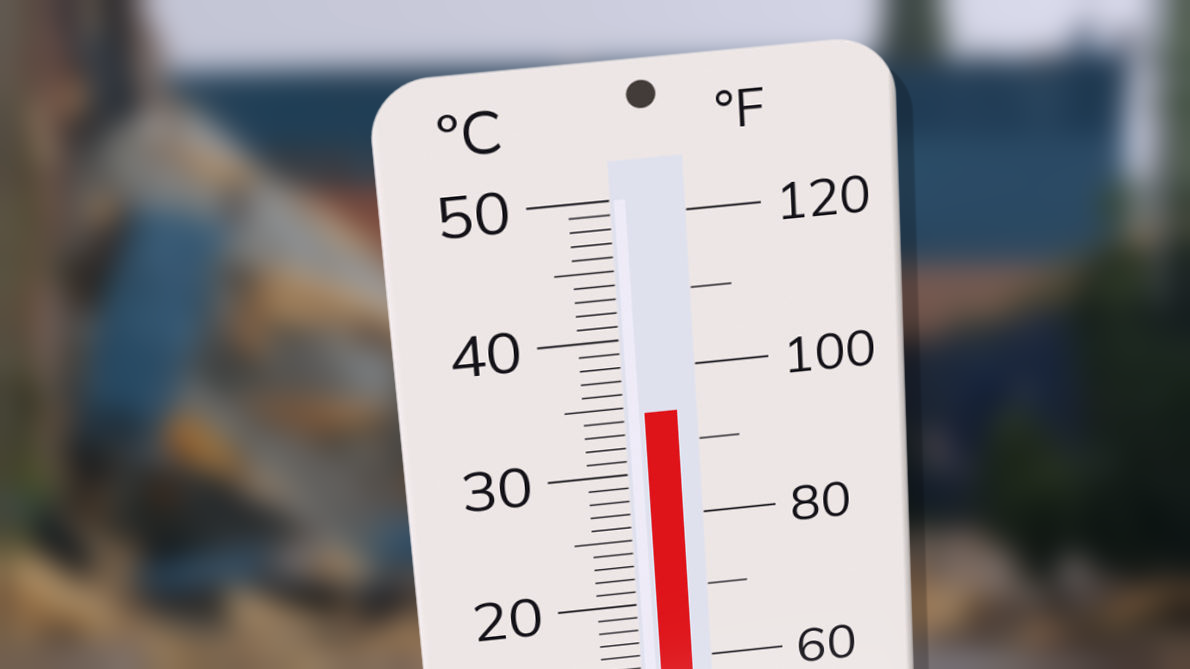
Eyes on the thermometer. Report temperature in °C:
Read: 34.5 °C
